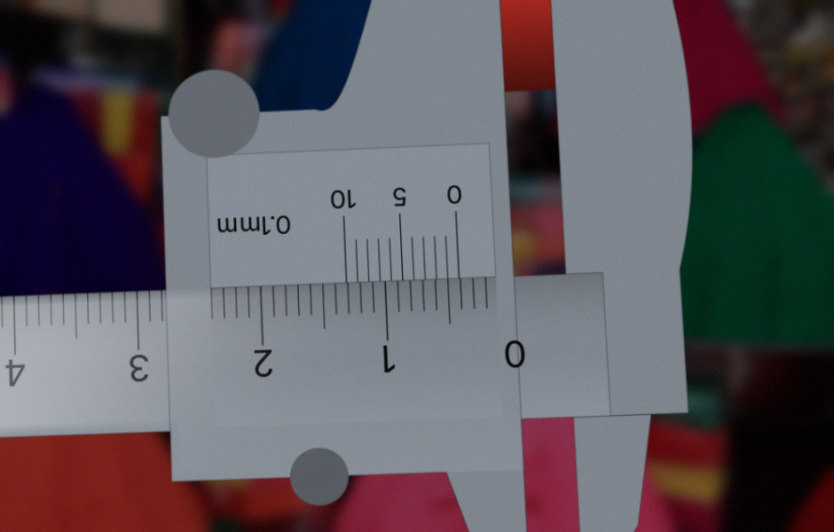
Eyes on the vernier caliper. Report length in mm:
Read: 4.1 mm
